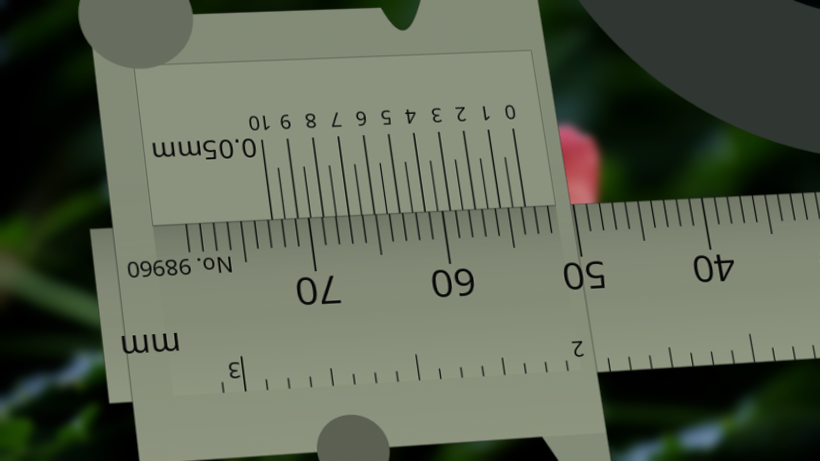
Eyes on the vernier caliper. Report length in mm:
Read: 53.7 mm
